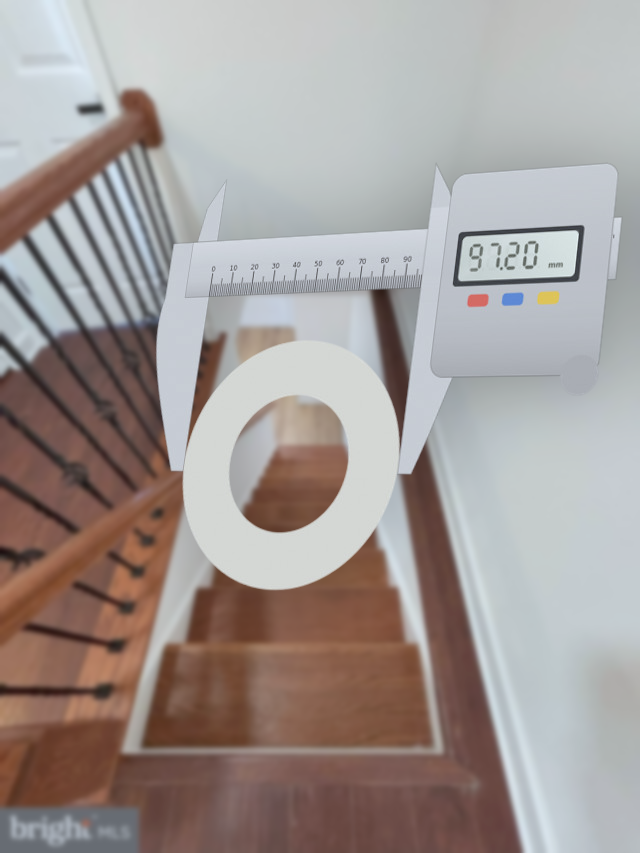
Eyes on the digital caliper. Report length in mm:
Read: 97.20 mm
